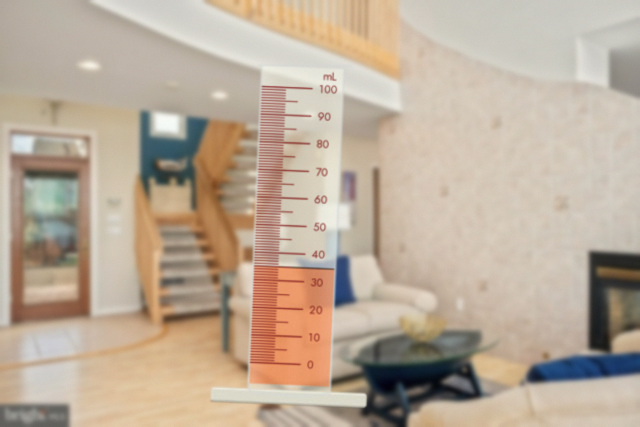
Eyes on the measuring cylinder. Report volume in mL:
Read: 35 mL
